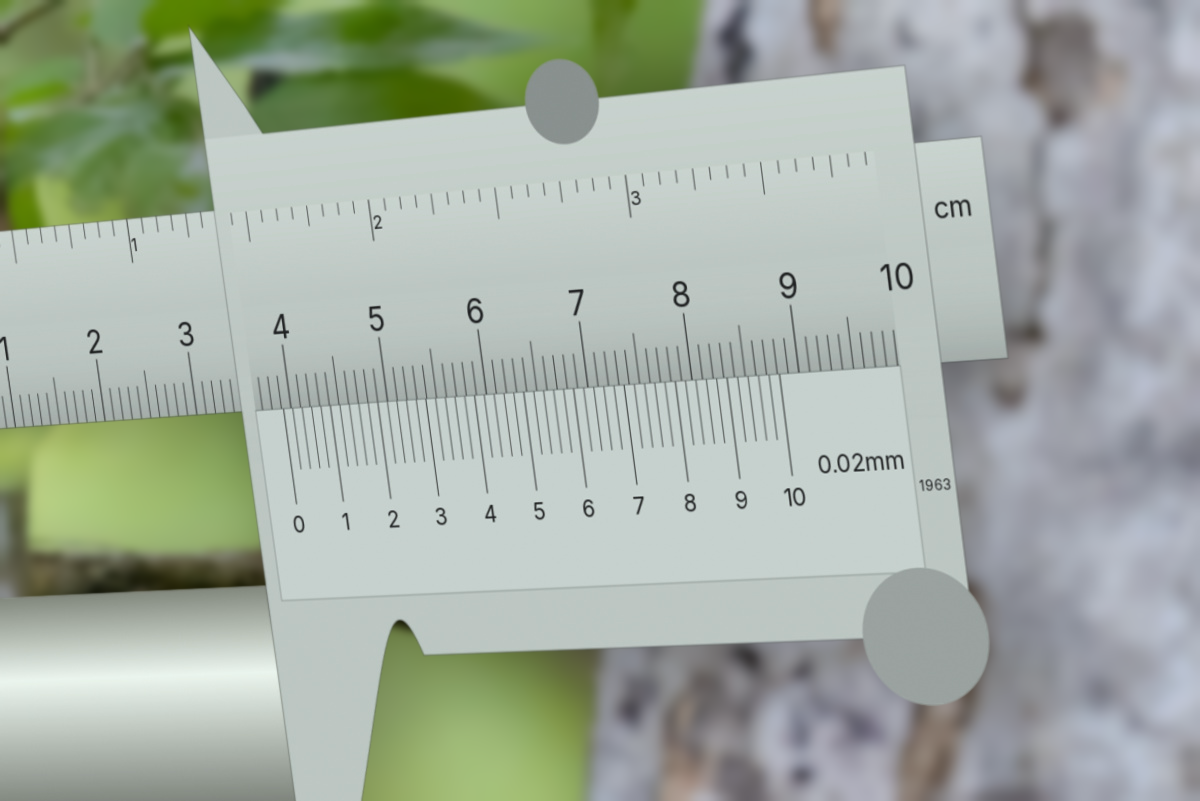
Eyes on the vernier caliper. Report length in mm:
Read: 39.2 mm
